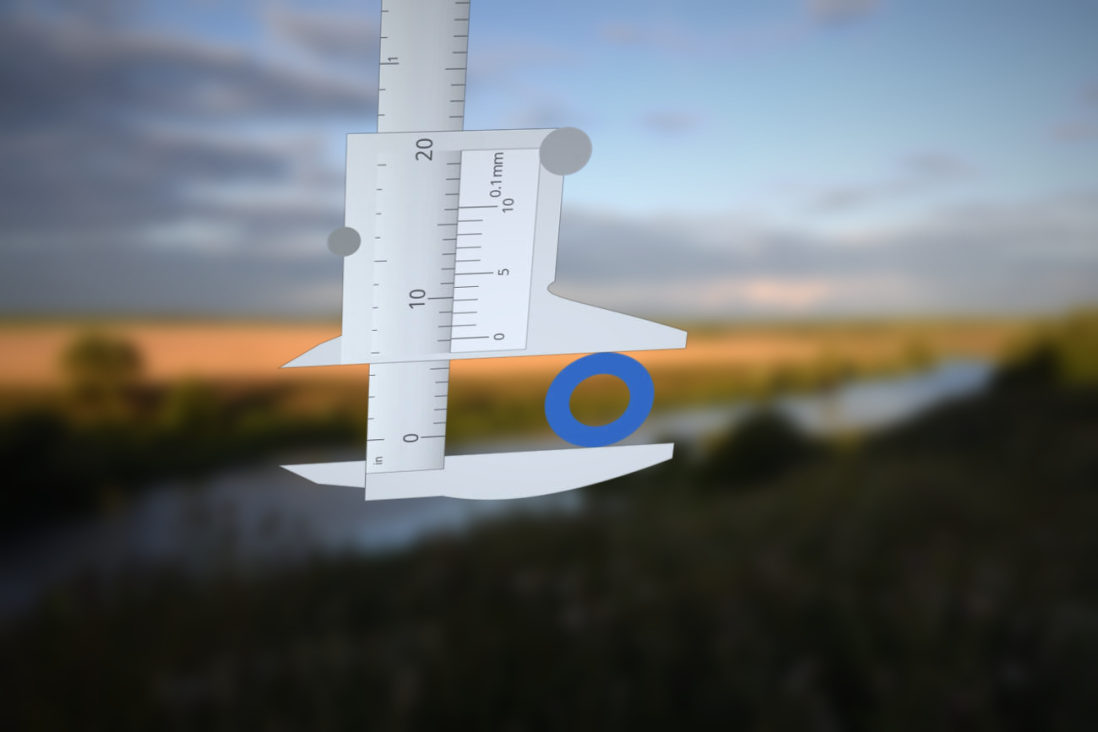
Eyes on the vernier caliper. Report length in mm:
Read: 7.1 mm
